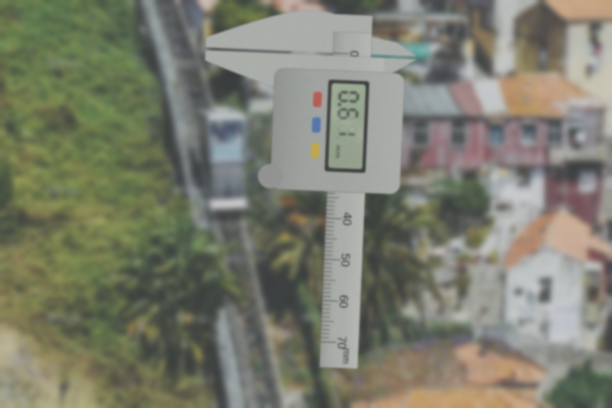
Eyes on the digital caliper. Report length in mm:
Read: 0.61 mm
